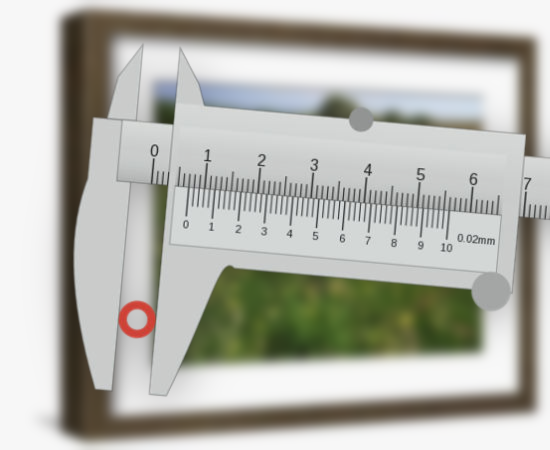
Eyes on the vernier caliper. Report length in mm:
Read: 7.0 mm
